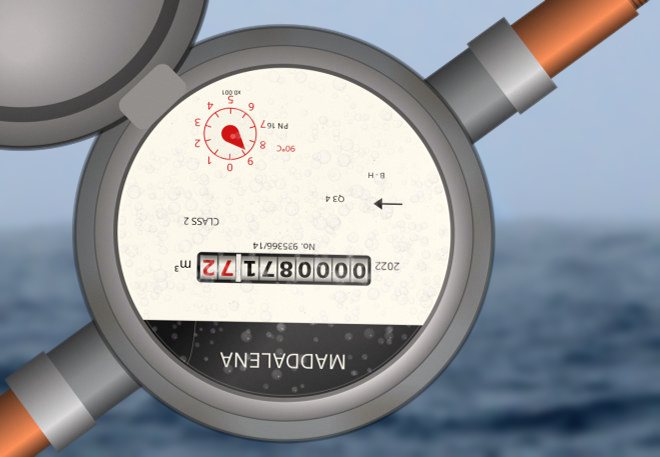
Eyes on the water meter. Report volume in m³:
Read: 871.728 m³
